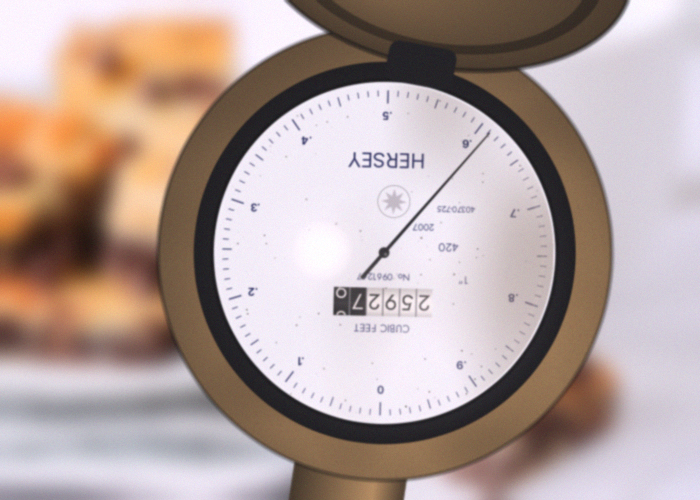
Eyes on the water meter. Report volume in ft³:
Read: 259278.61 ft³
